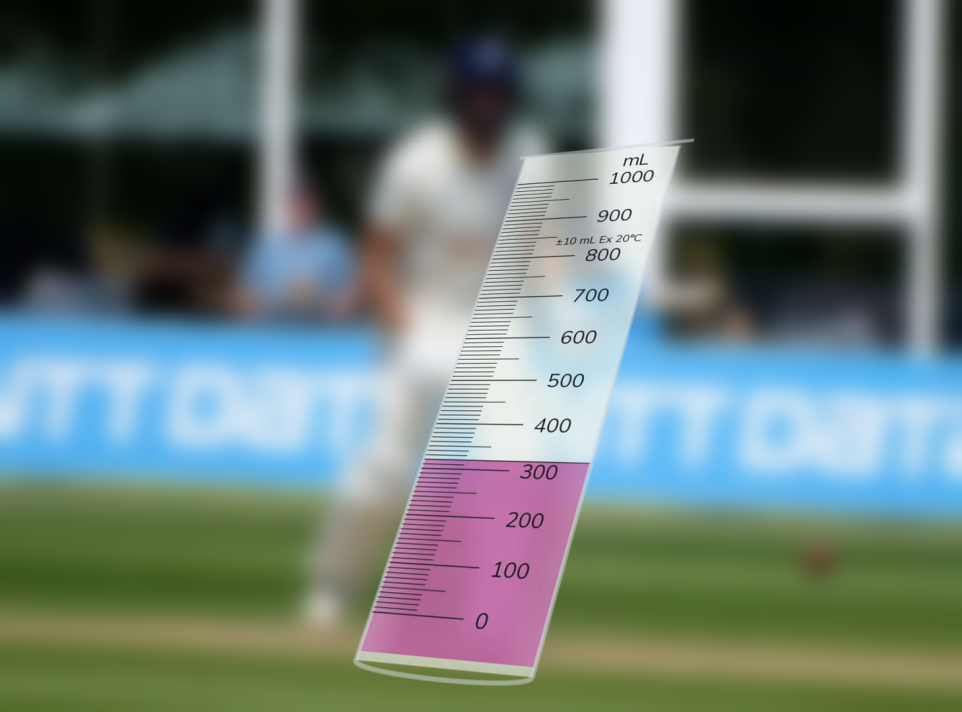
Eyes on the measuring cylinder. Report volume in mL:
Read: 320 mL
